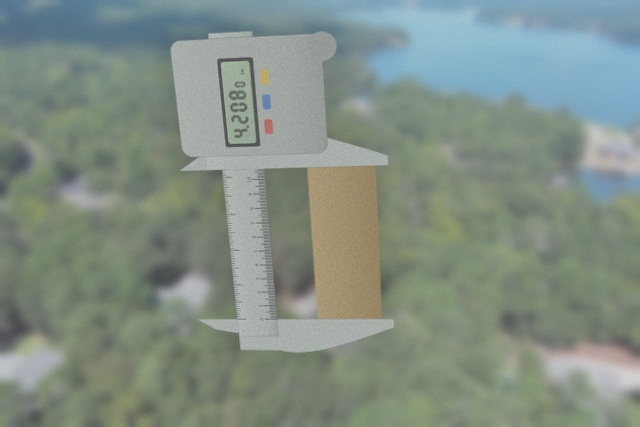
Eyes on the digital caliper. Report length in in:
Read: 4.2080 in
